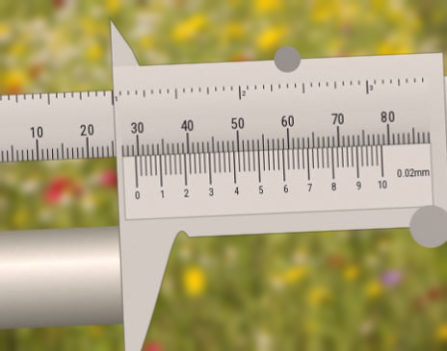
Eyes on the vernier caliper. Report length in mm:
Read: 29.5 mm
